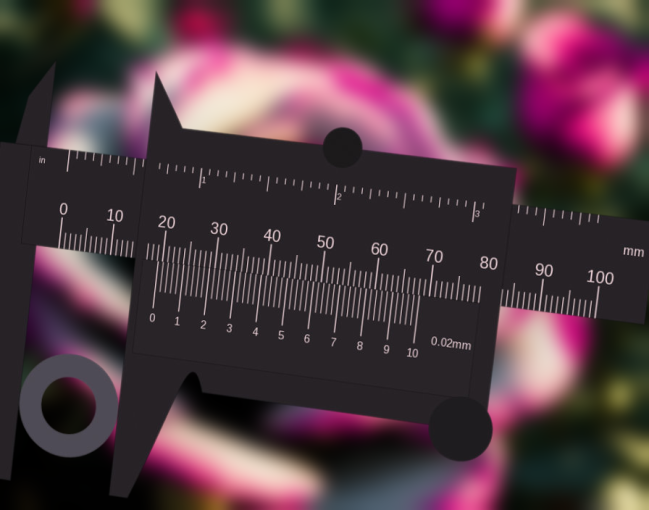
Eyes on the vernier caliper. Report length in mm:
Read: 19.2 mm
